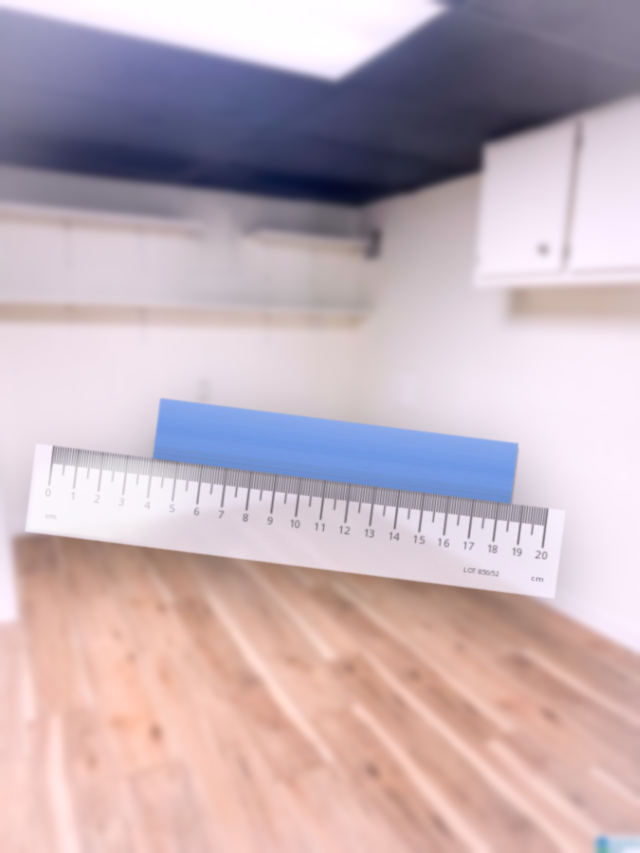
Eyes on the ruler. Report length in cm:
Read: 14.5 cm
